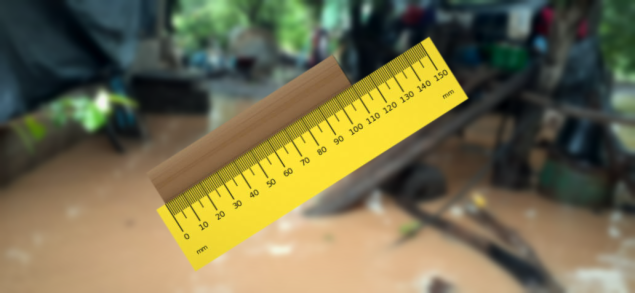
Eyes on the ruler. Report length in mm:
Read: 110 mm
